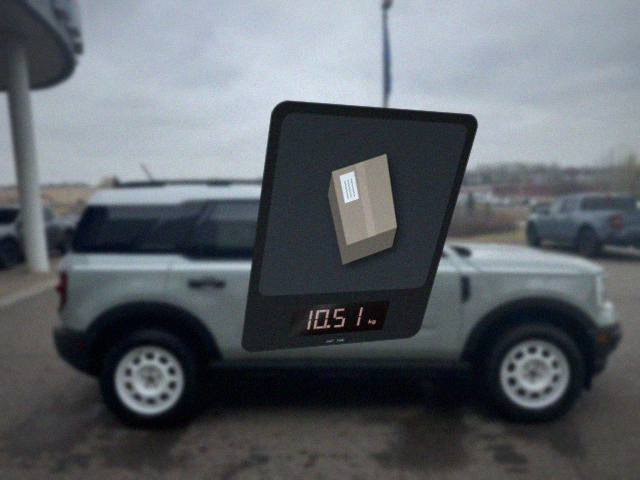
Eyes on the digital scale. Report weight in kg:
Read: 10.51 kg
